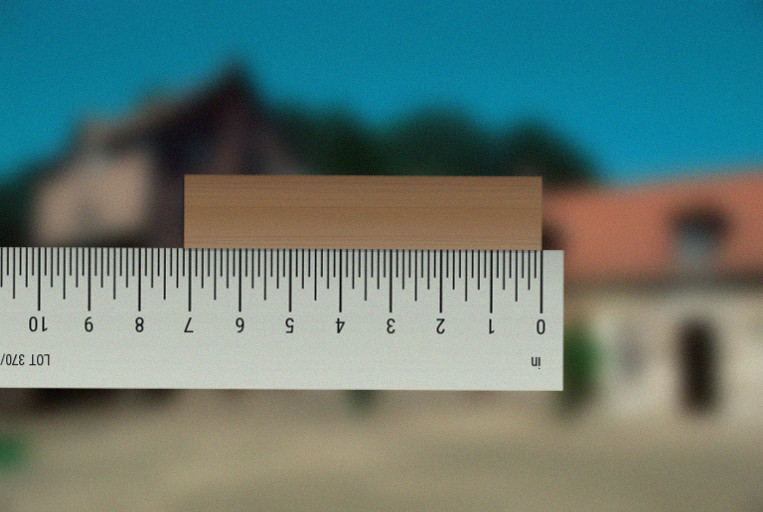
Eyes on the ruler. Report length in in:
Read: 7.125 in
